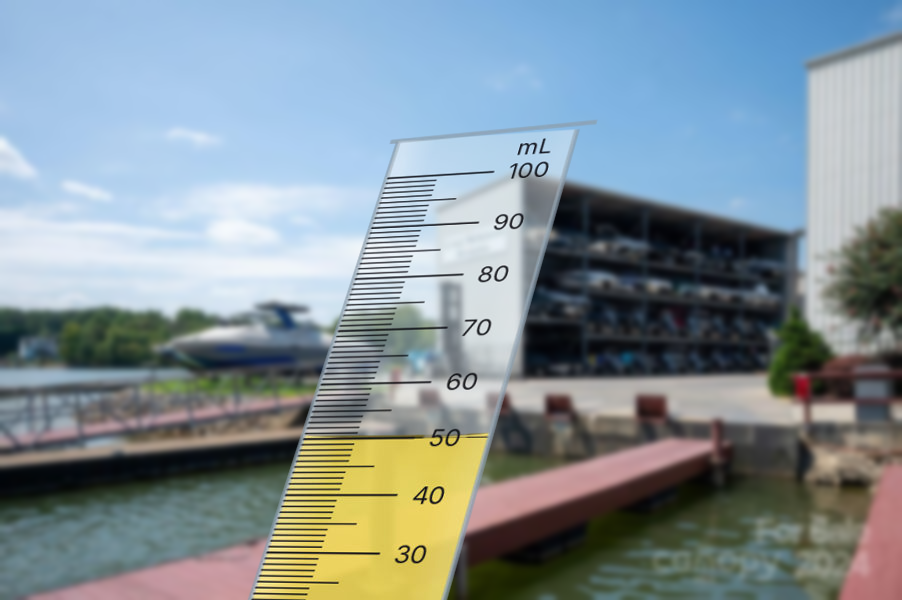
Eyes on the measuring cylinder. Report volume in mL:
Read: 50 mL
